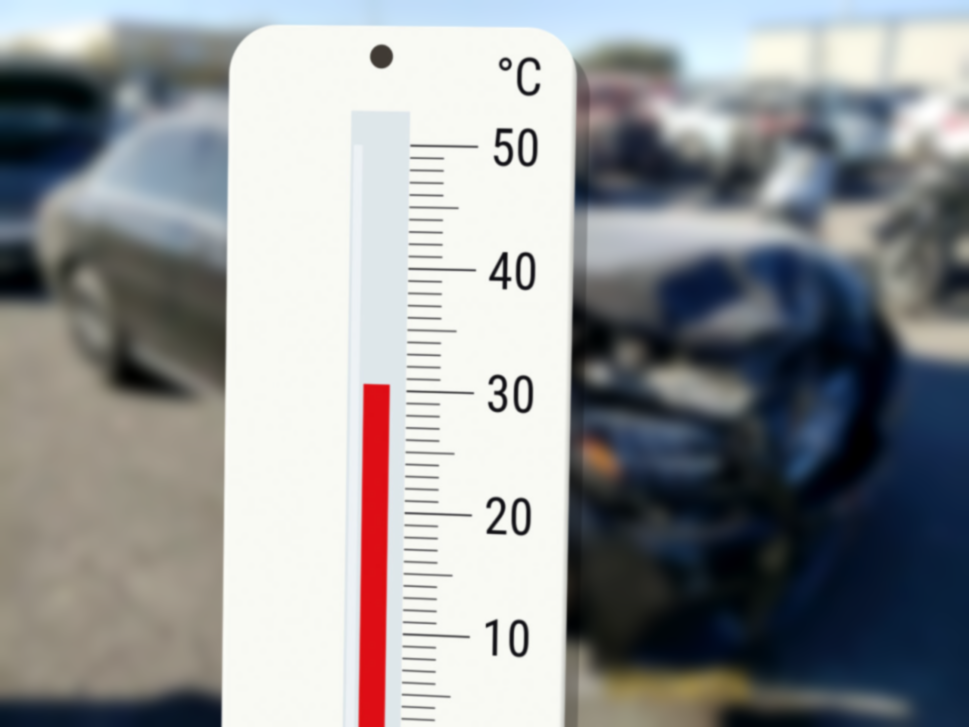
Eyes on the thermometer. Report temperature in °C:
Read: 30.5 °C
